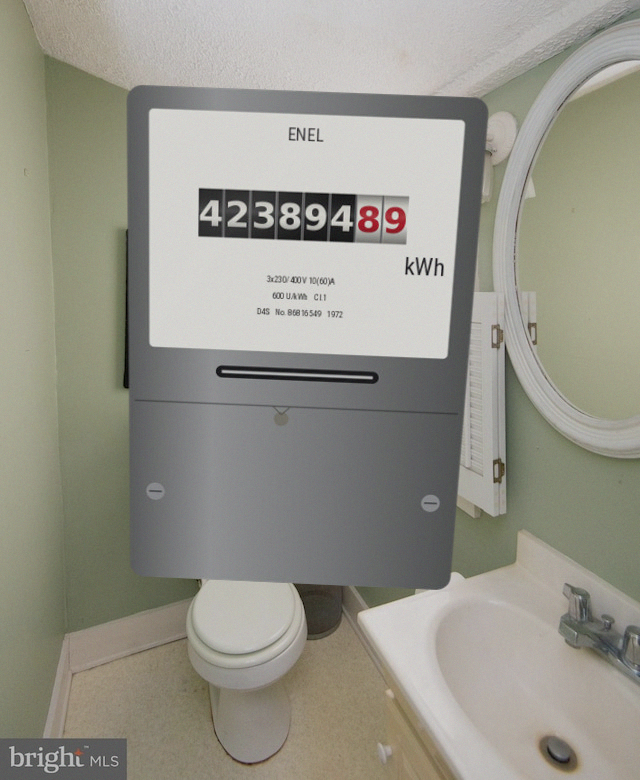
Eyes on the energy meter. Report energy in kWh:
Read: 423894.89 kWh
